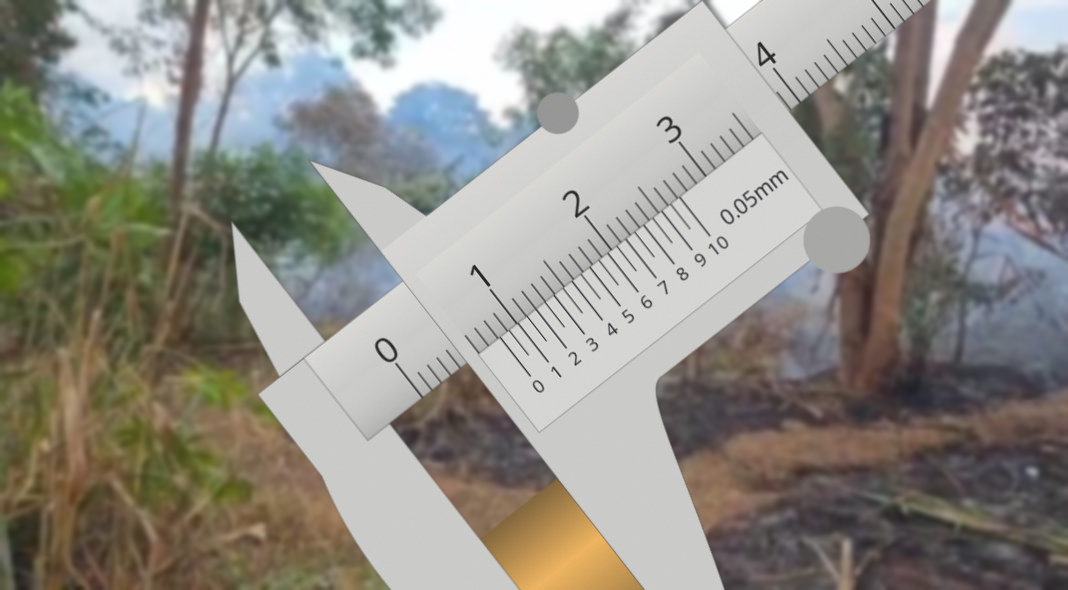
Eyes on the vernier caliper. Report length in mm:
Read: 8.2 mm
